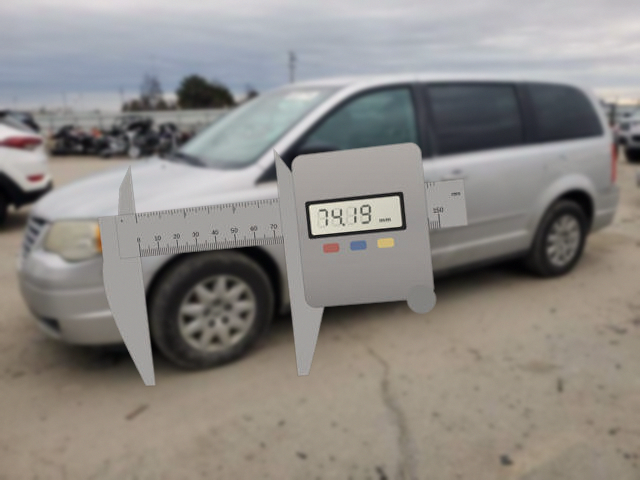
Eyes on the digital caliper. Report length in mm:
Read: 74.19 mm
